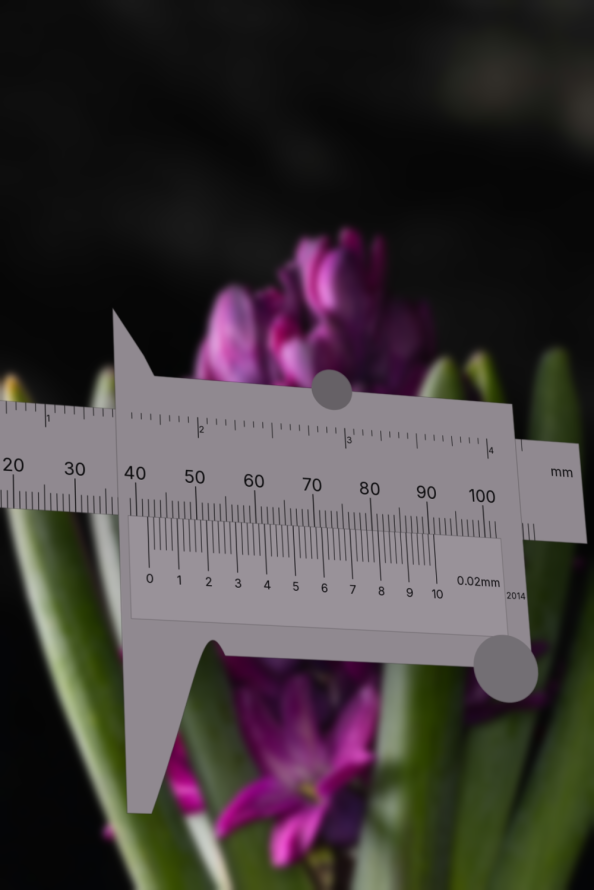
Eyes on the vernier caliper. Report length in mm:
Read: 41.8 mm
